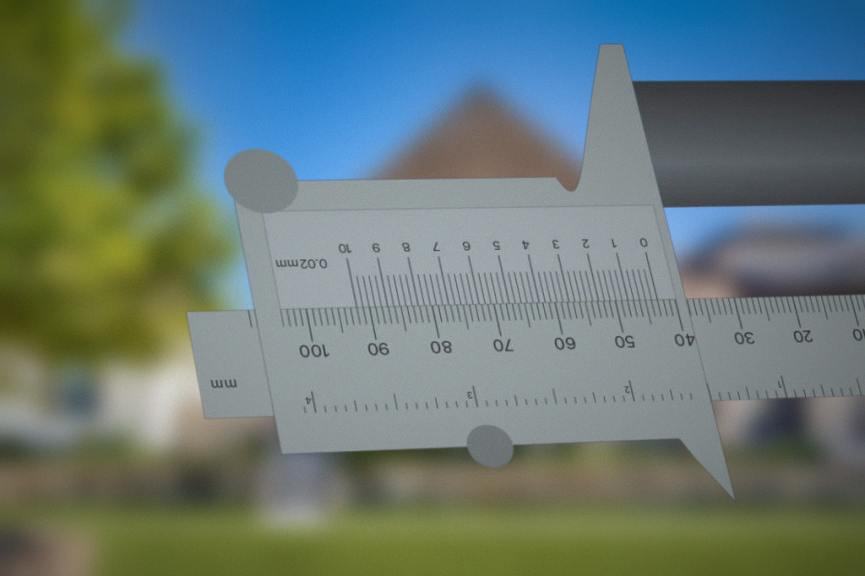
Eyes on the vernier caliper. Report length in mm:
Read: 43.0 mm
